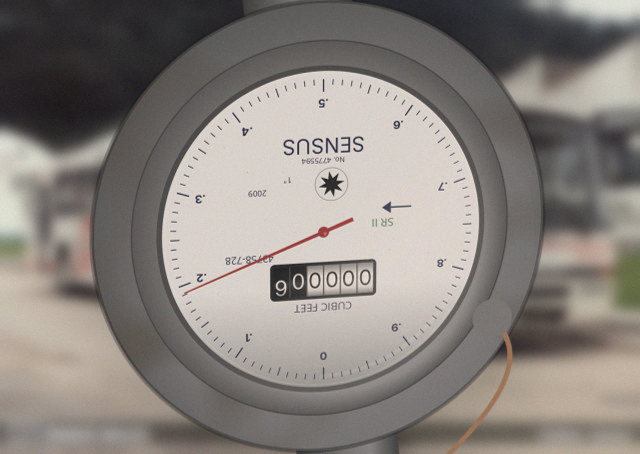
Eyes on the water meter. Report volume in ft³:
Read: 6.19 ft³
